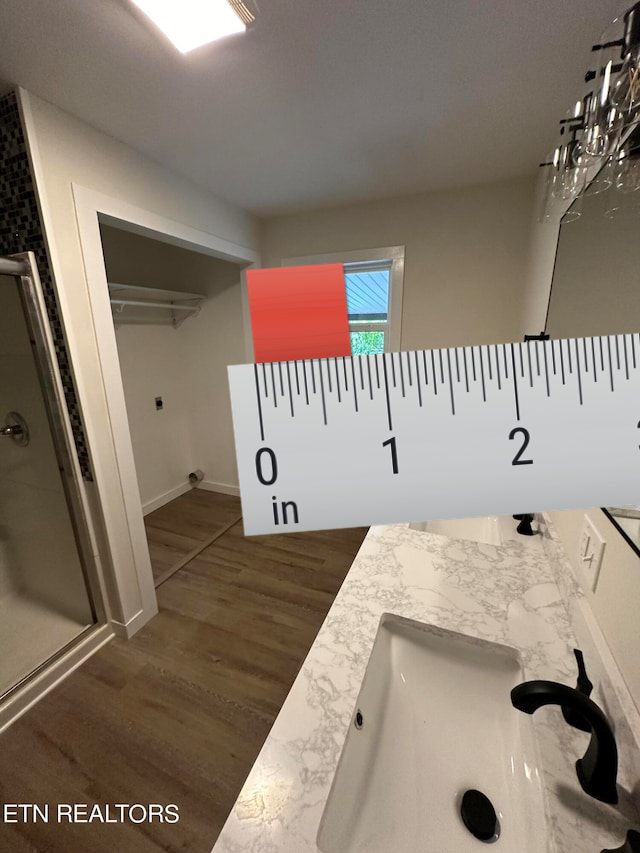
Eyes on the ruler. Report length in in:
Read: 0.75 in
